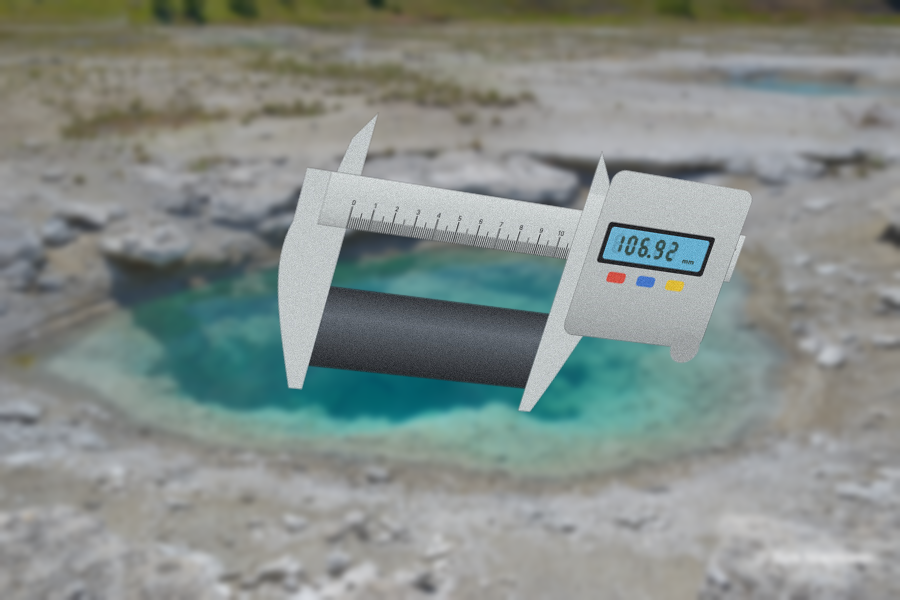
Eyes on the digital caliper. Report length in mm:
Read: 106.92 mm
